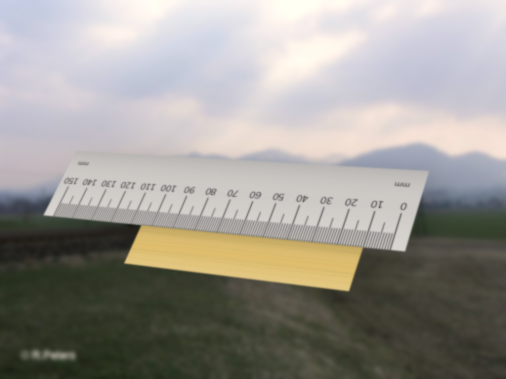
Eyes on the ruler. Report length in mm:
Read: 95 mm
